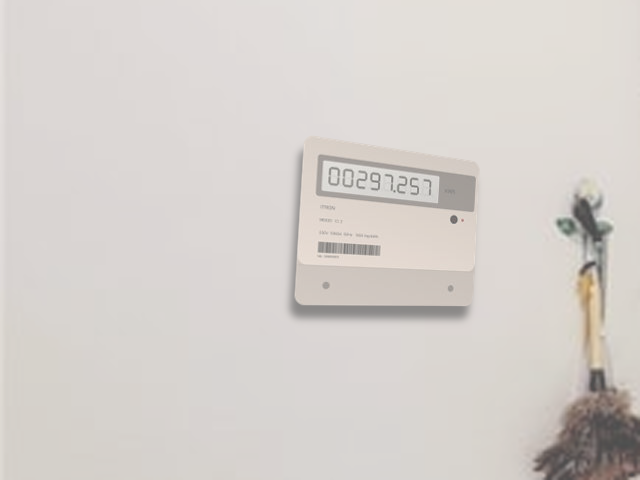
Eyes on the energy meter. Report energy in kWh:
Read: 297.257 kWh
